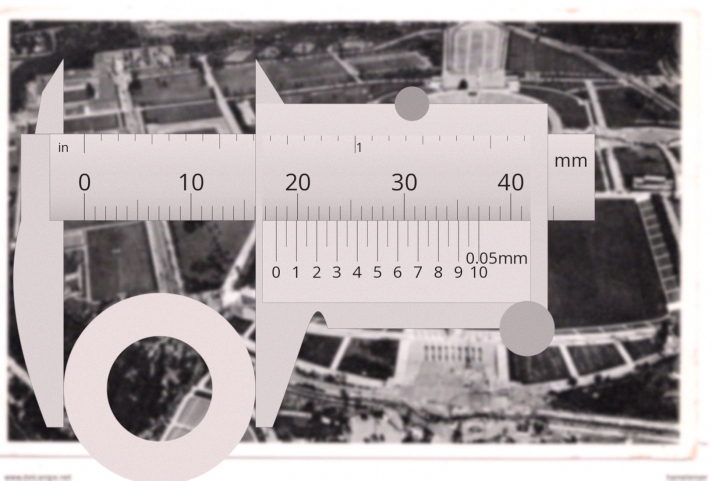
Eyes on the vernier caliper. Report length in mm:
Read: 18.0 mm
